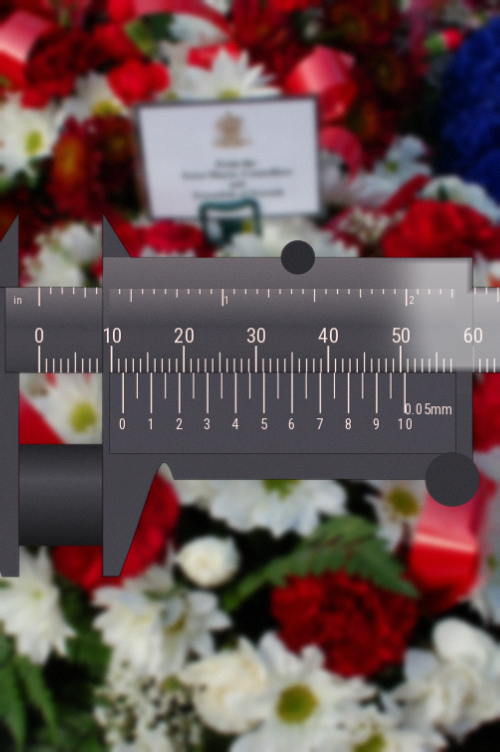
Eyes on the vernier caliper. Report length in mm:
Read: 11.6 mm
